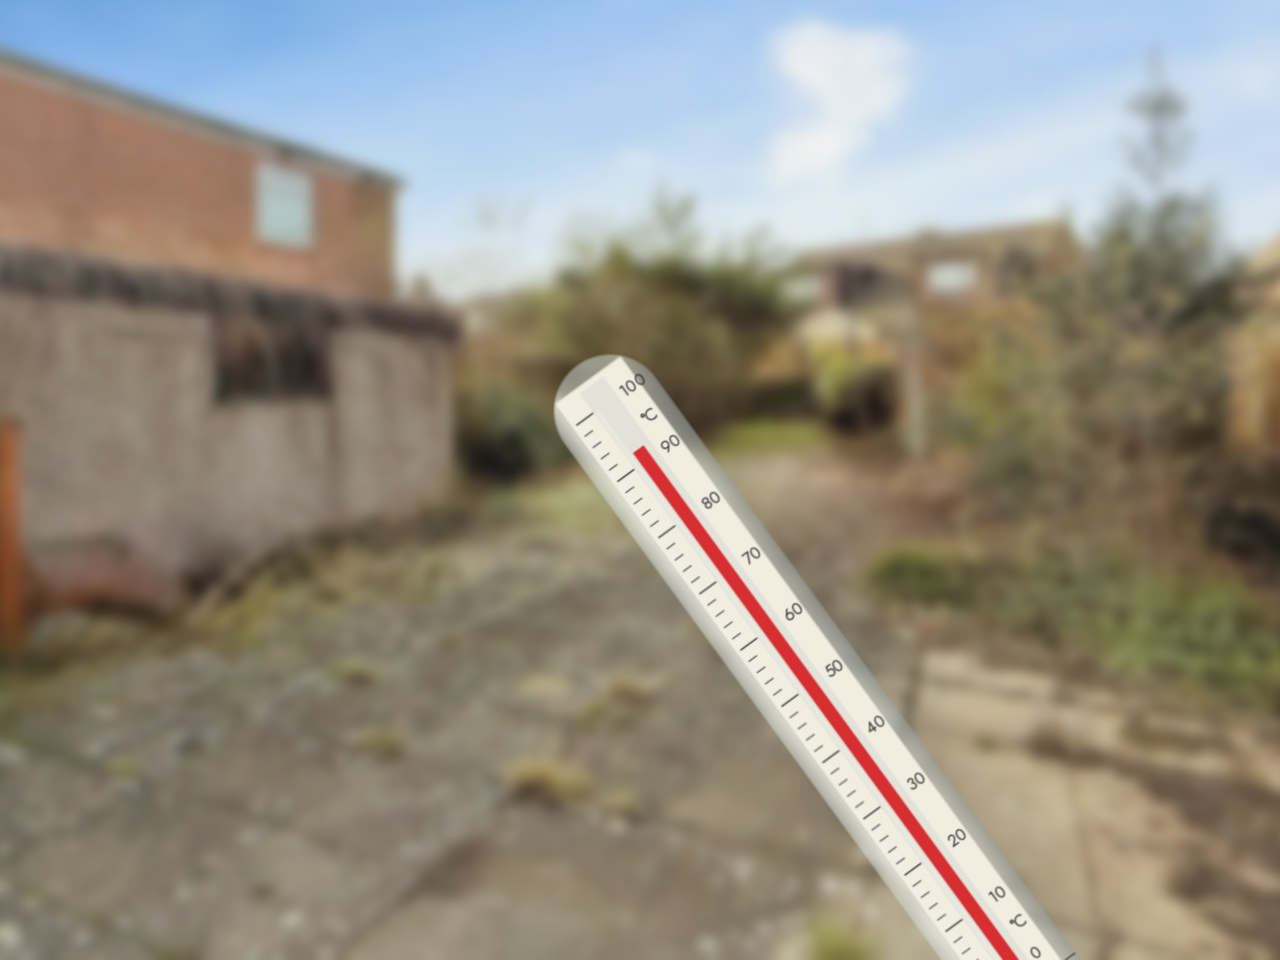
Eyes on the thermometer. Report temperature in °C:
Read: 92 °C
